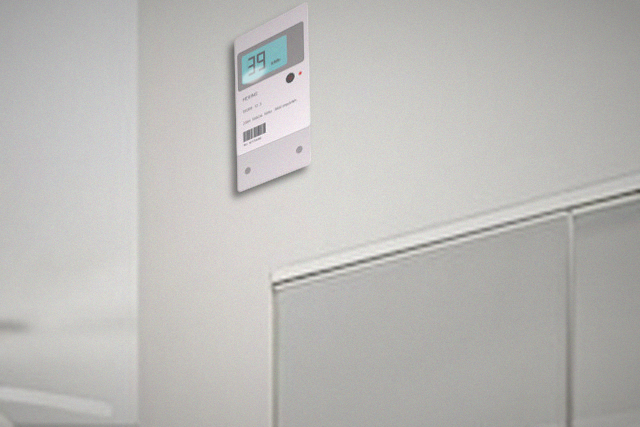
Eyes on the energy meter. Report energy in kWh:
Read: 39 kWh
